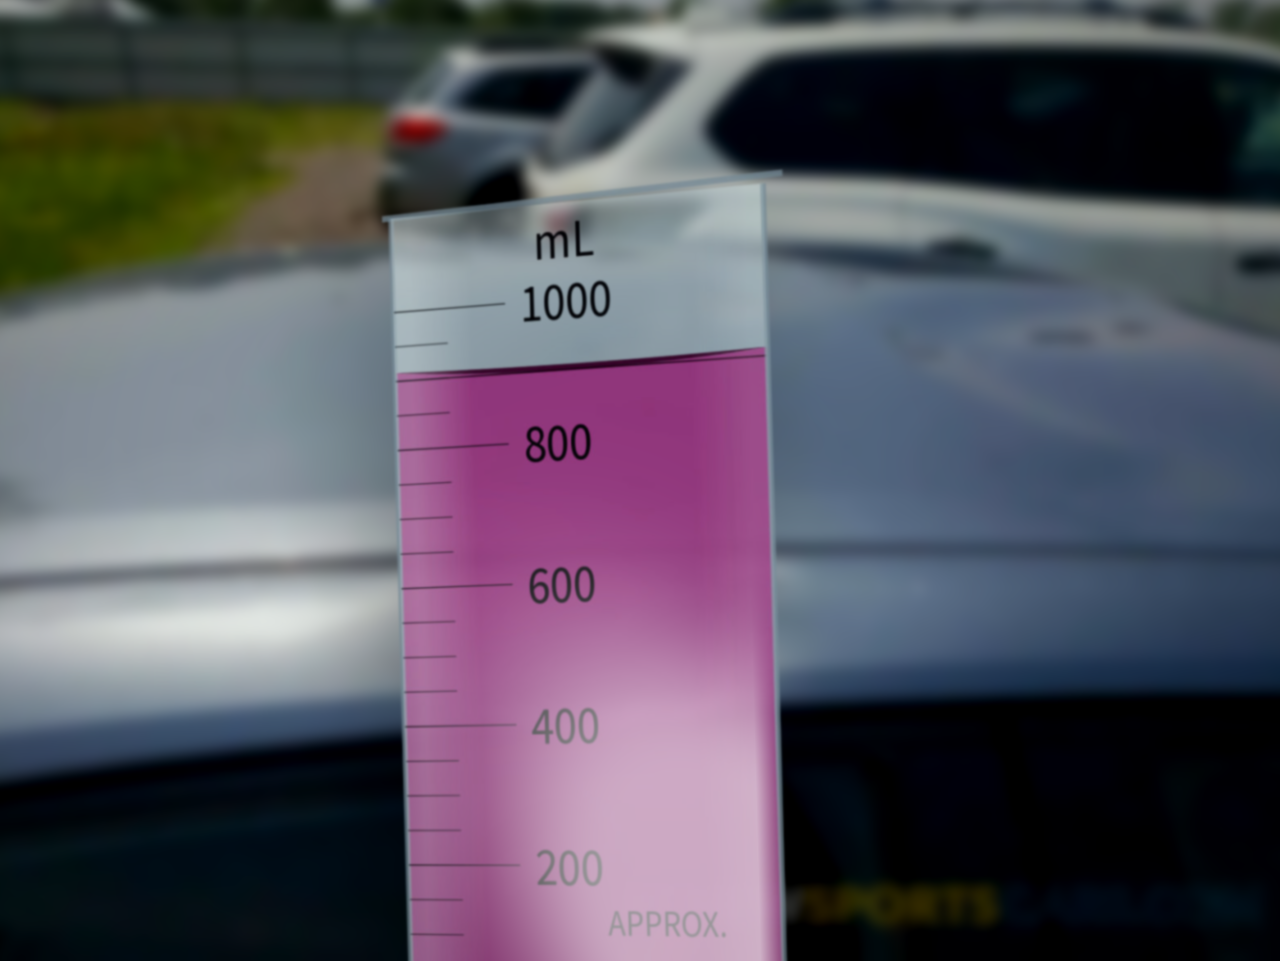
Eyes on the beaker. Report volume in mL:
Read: 900 mL
